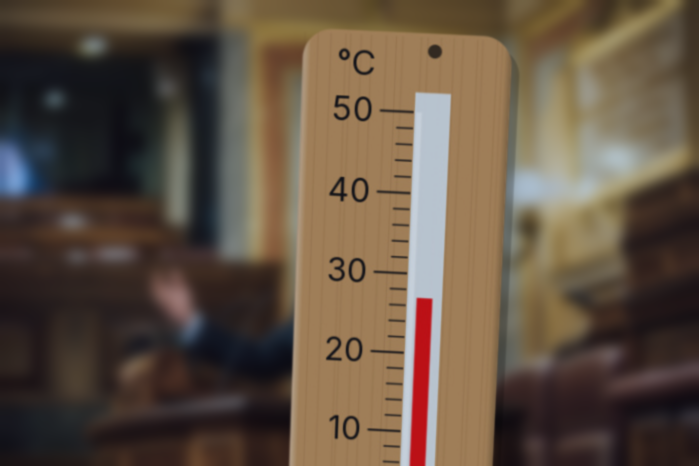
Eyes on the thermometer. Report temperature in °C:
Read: 27 °C
